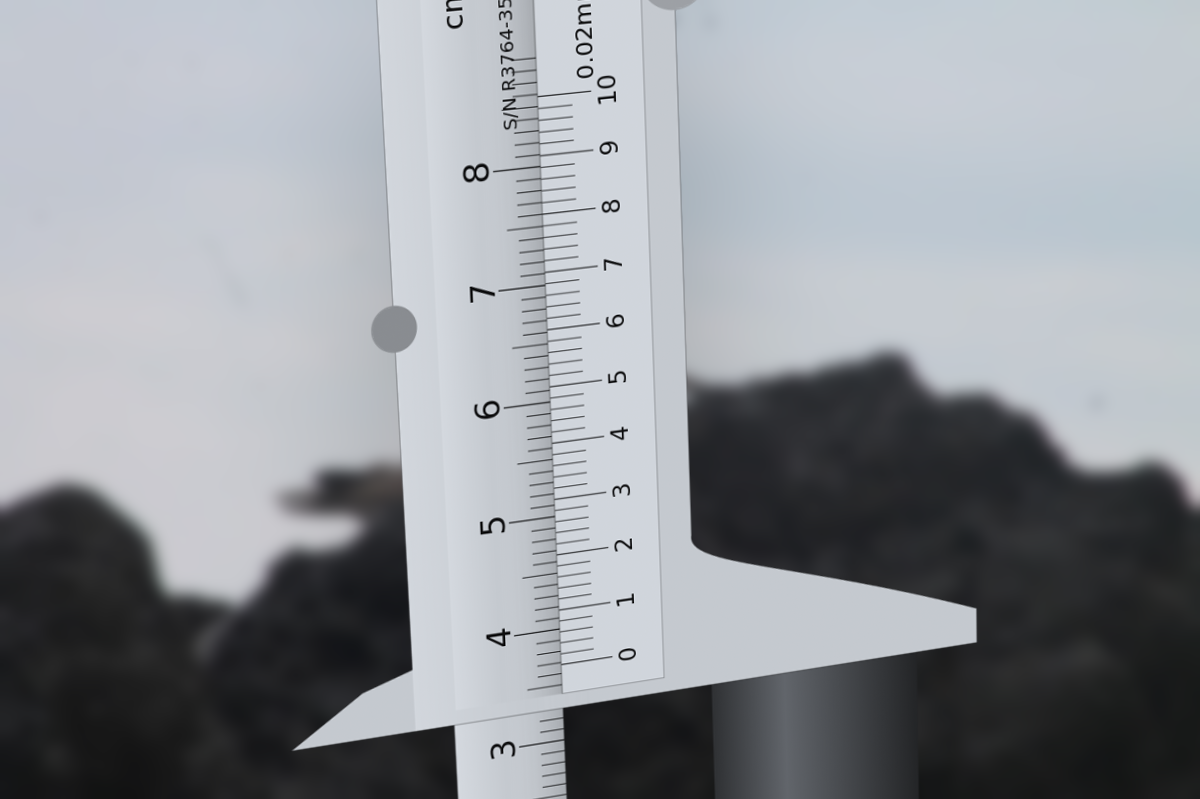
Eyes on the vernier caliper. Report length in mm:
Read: 36.8 mm
